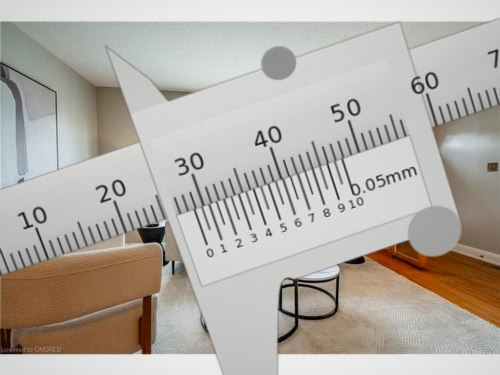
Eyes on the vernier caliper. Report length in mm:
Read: 28.8 mm
